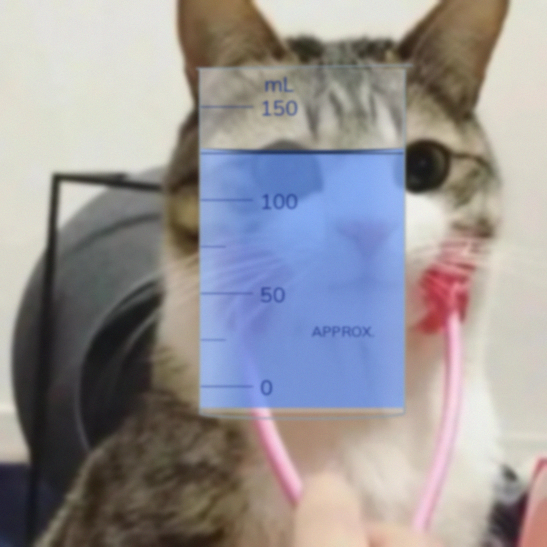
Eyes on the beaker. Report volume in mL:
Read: 125 mL
